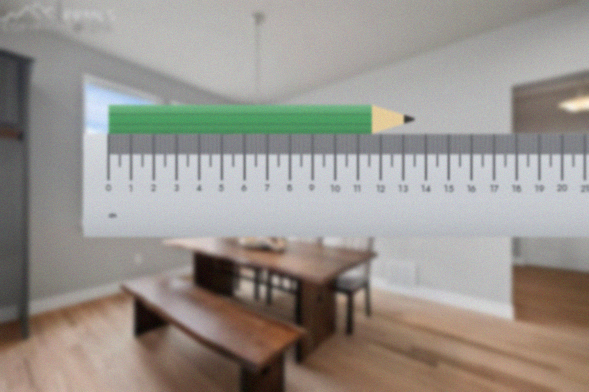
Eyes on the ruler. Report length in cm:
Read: 13.5 cm
